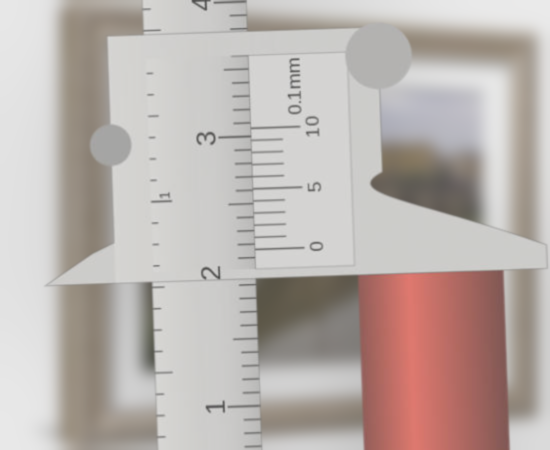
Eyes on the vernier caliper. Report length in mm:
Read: 21.6 mm
